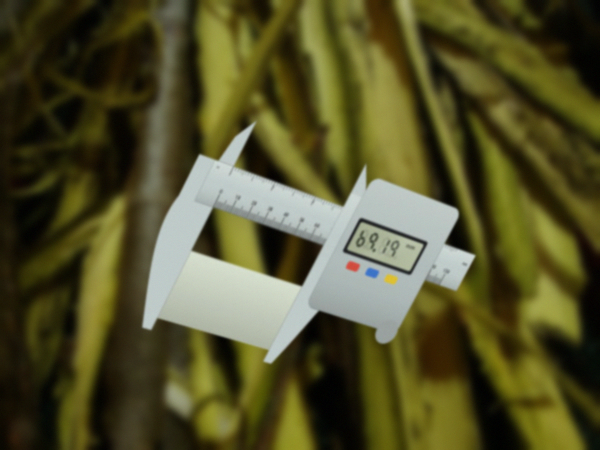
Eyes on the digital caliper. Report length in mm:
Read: 69.19 mm
